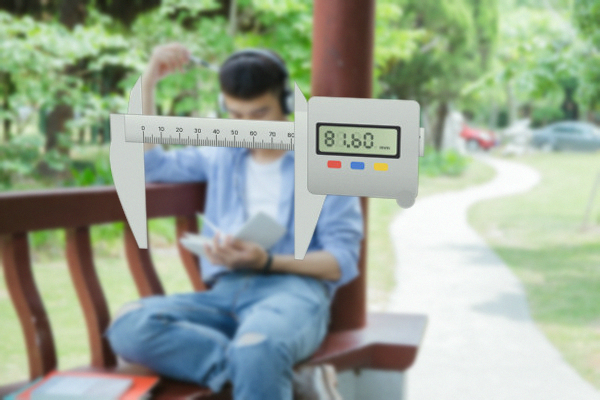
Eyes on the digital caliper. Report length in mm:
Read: 81.60 mm
